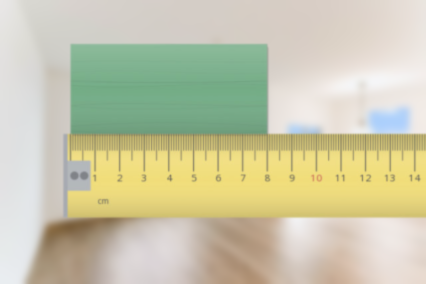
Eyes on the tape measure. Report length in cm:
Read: 8 cm
